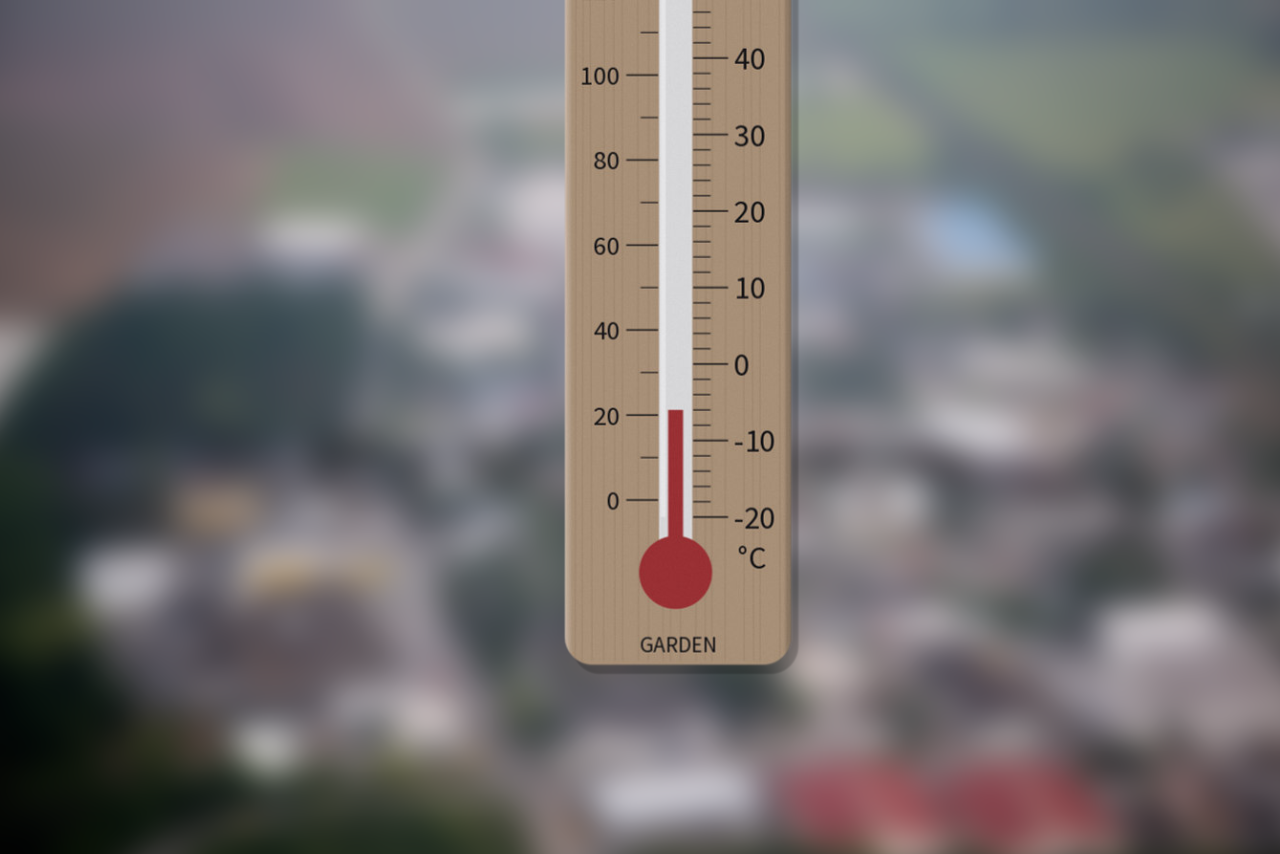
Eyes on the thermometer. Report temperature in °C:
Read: -6 °C
